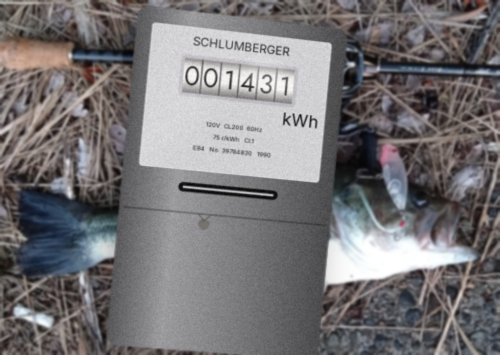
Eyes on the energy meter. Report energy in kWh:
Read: 1431 kWh
